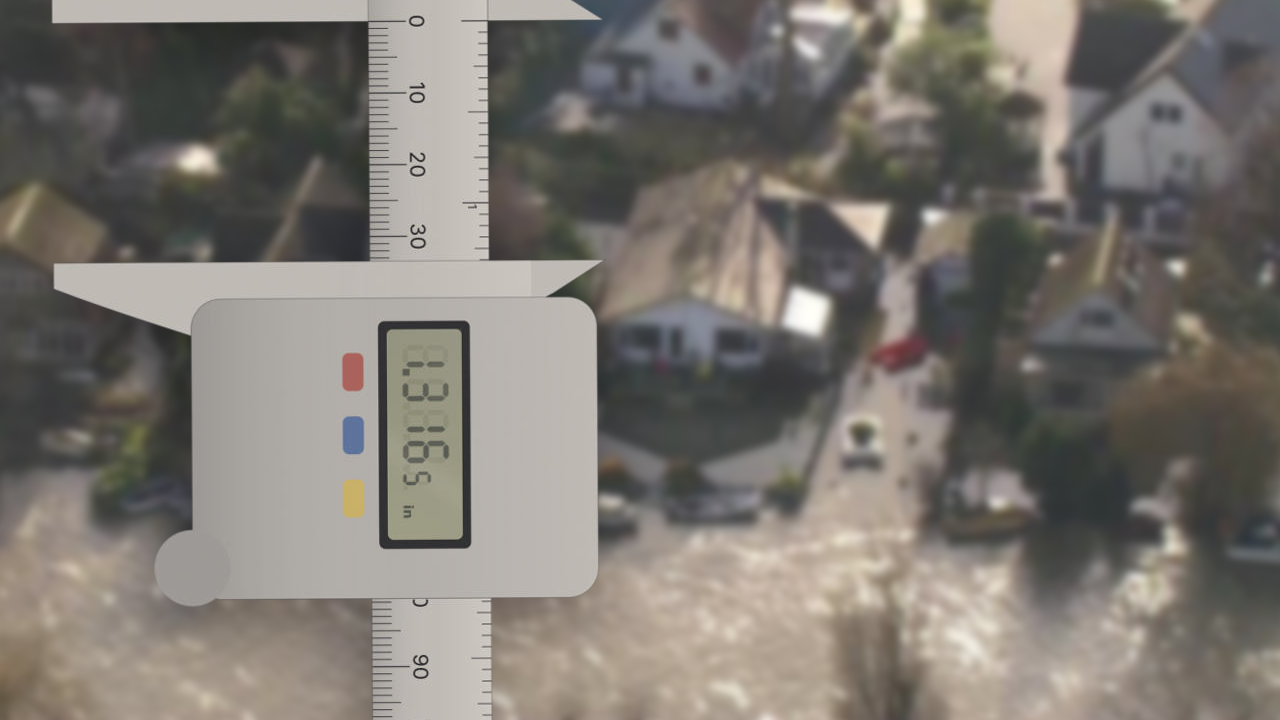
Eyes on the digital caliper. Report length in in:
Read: 1.3165 in
